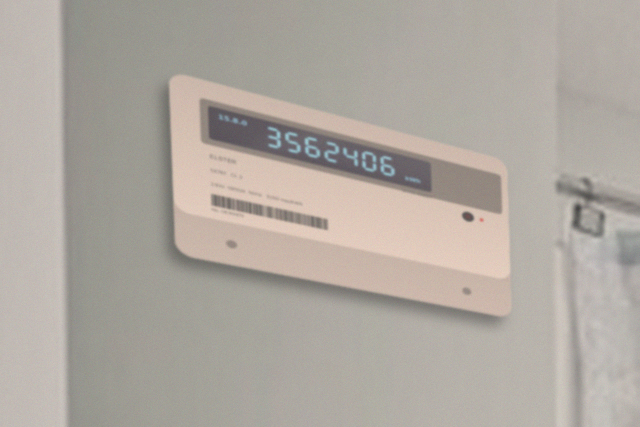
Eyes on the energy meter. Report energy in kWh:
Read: 3562406 kWh
